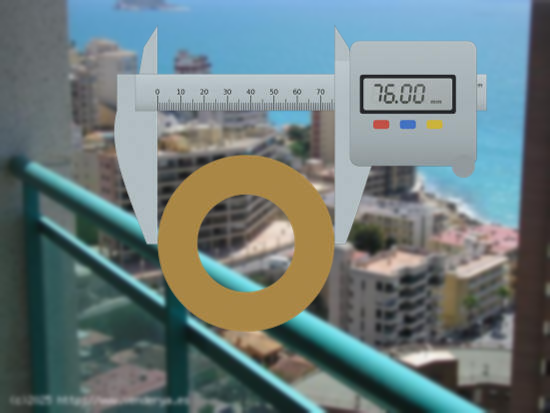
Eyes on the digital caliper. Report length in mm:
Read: 76.00 mm
